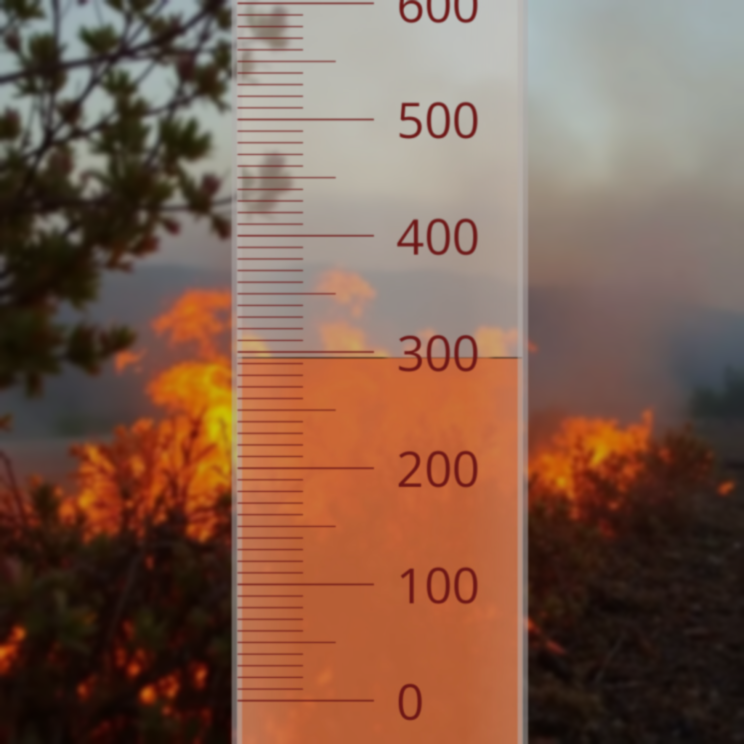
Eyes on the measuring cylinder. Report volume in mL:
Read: 295 mL
